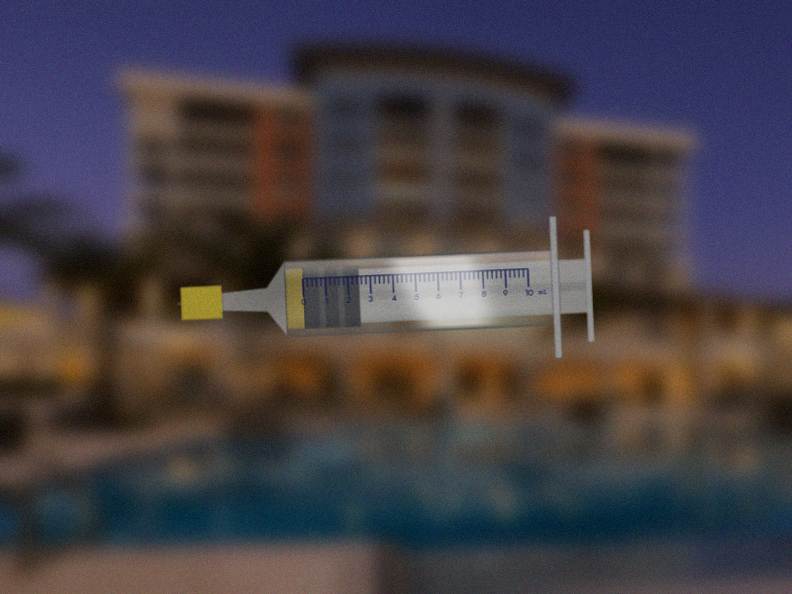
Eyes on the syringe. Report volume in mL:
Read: 0 mL
